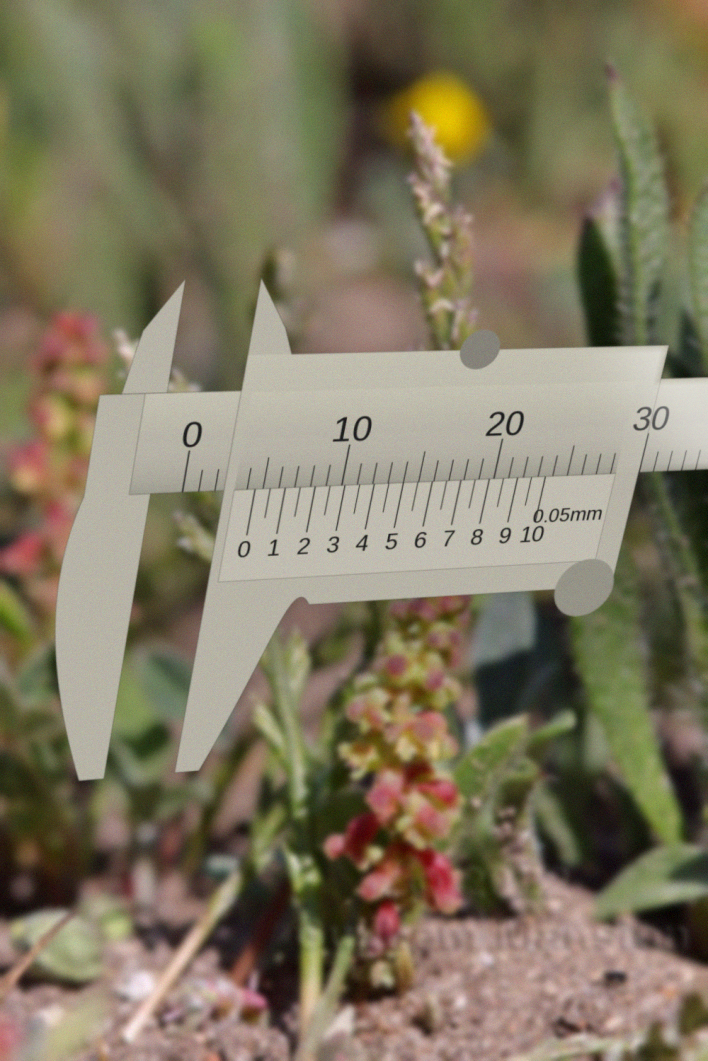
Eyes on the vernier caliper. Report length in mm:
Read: 4.5 mm
